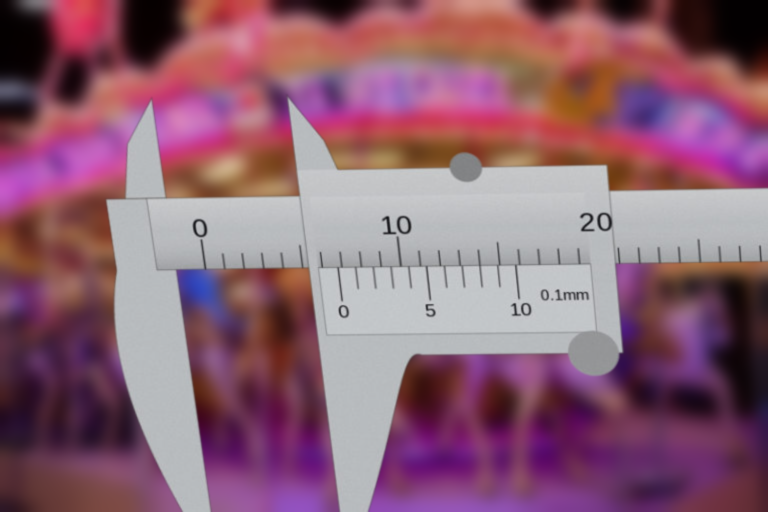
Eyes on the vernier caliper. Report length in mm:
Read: 6.8 mm
